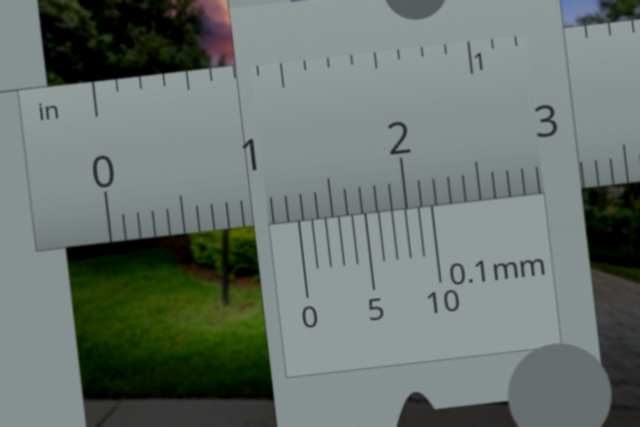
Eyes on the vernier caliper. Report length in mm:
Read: 12.7 mm
